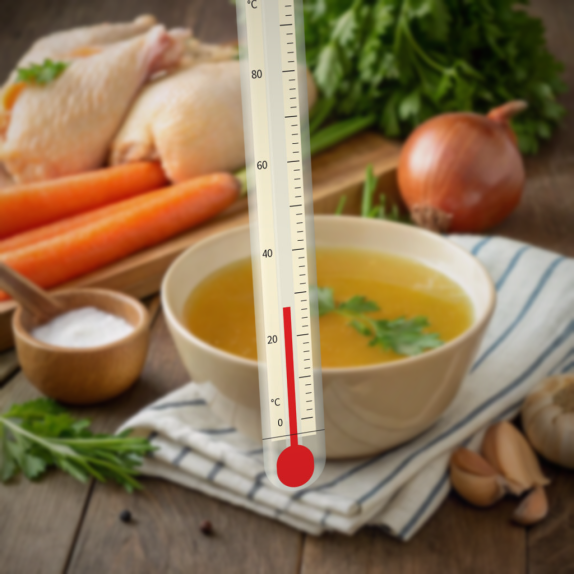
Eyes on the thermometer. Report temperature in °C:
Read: 27 °C
